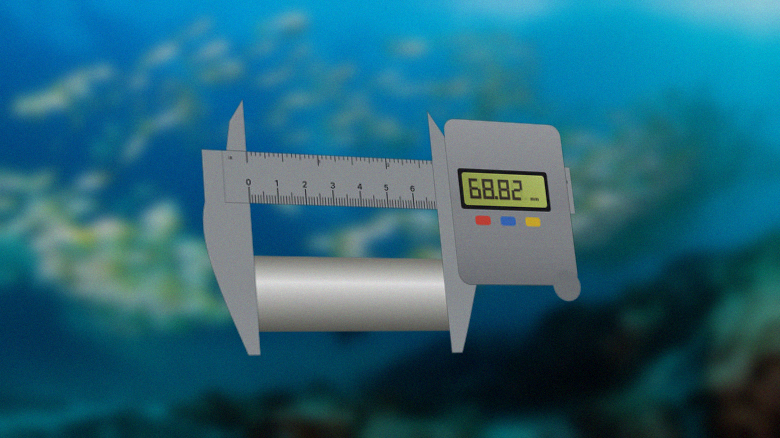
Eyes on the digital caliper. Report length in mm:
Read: 68.82 mm
